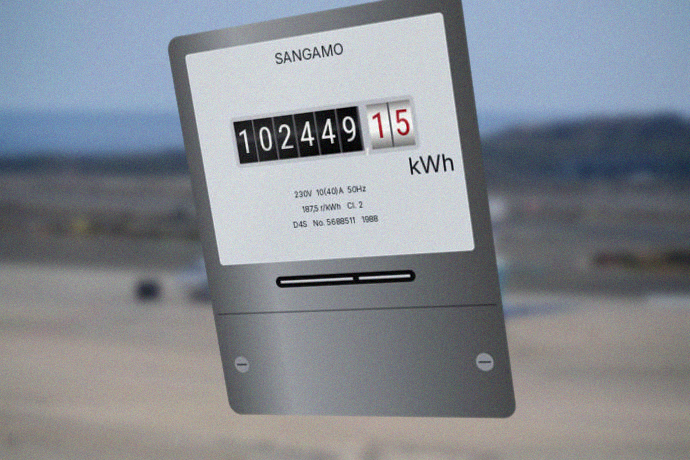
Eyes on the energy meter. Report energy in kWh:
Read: 102449.15 kWh
